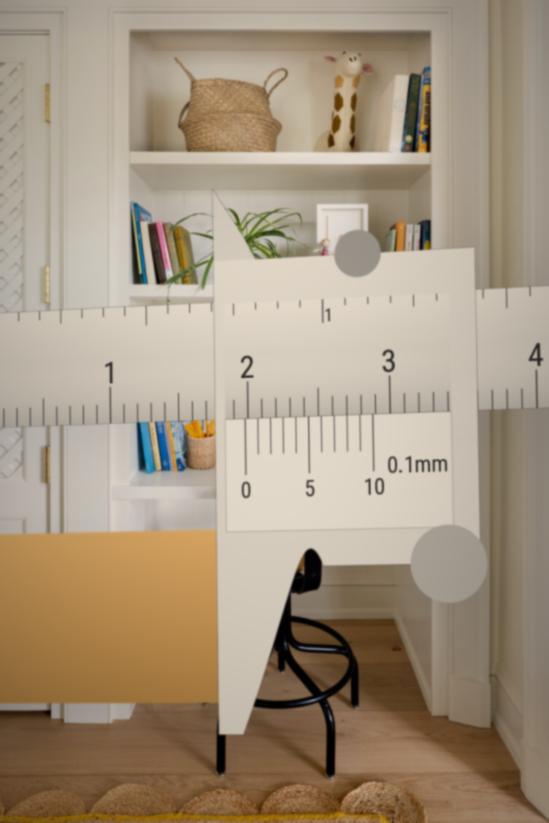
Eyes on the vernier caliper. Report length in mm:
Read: 19.8 mm
